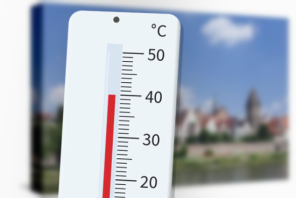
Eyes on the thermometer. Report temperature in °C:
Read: 40 °C
